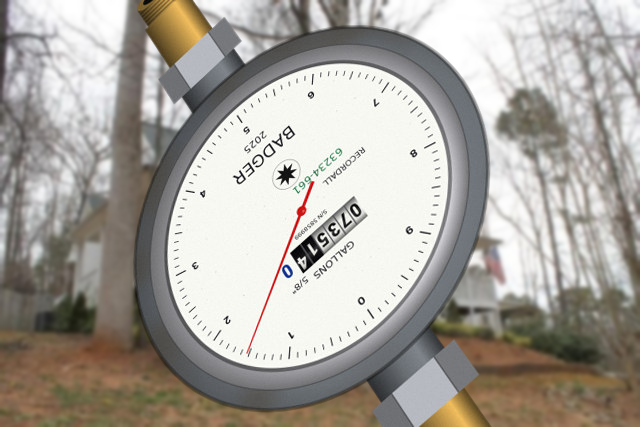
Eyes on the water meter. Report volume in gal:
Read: 735141.5 gal
